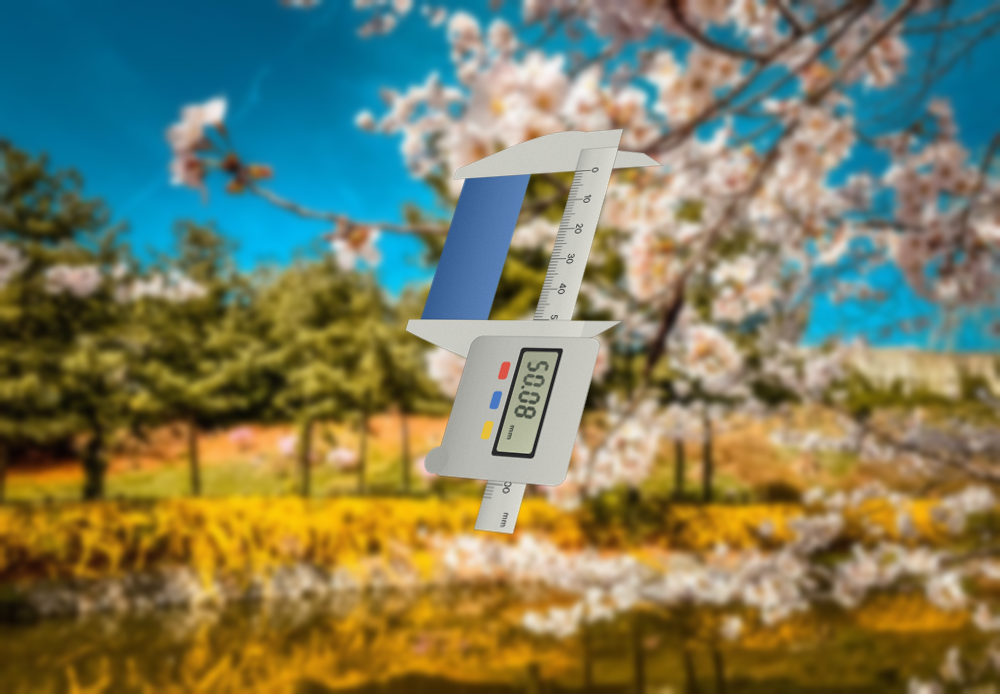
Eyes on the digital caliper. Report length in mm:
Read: 50.08 mm
